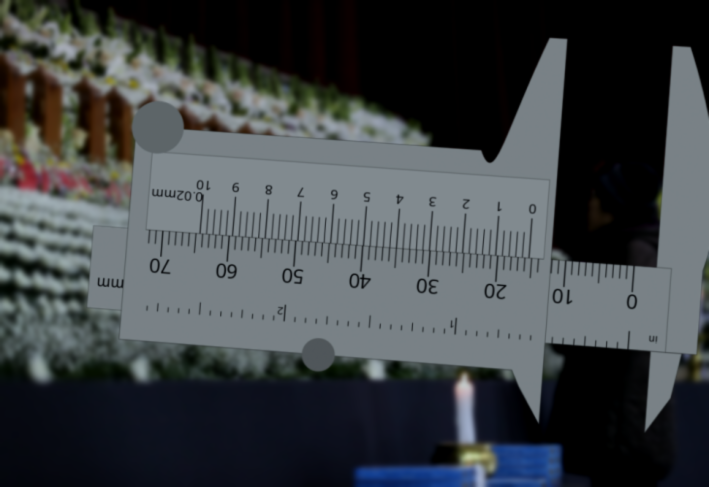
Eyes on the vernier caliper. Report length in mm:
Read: 15.4 mm
